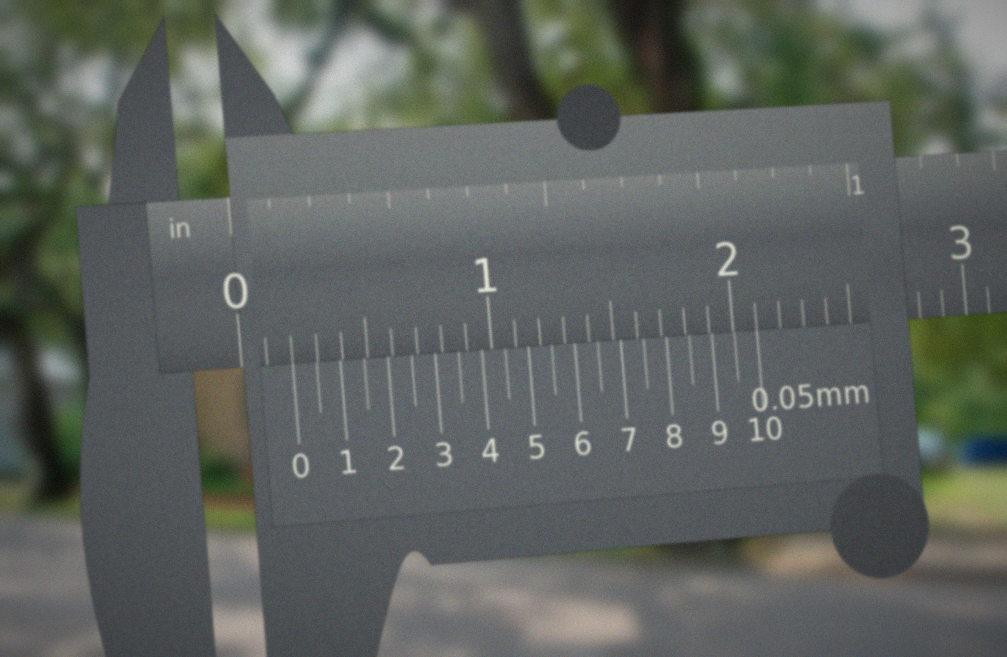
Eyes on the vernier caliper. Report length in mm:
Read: 2.0 mm
